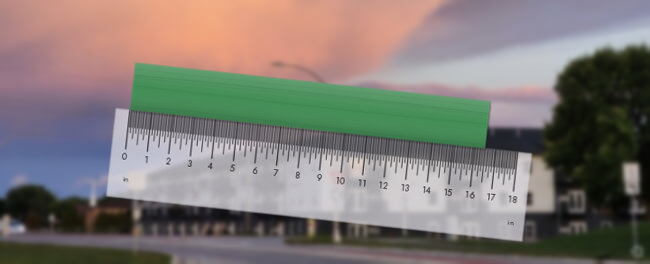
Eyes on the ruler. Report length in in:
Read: 16.5 in
